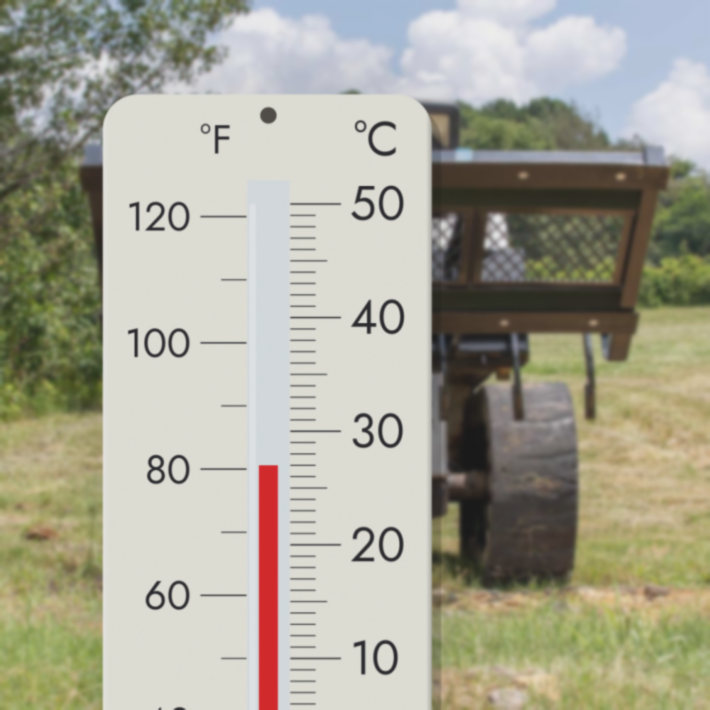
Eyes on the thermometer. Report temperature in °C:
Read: 27 °C
